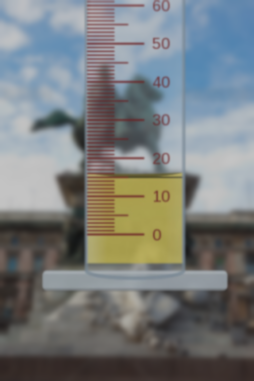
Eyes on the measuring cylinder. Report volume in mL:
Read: 15 mL
